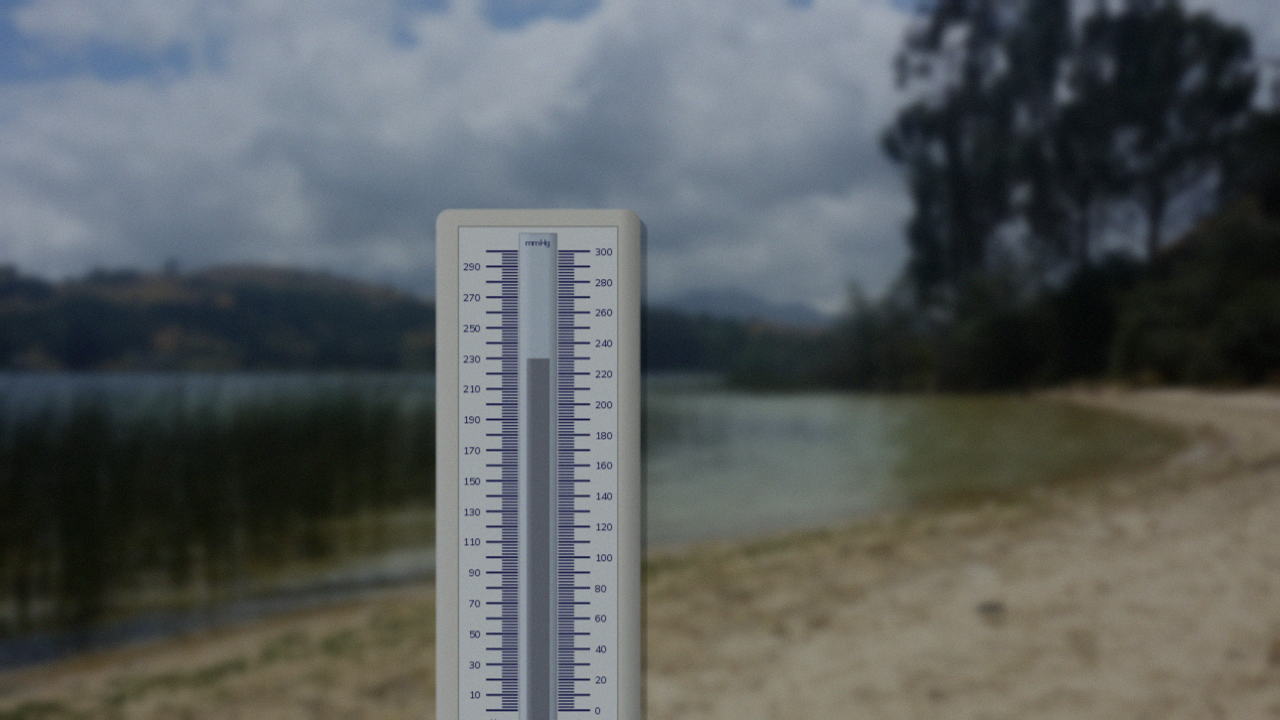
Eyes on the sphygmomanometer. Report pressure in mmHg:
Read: 230 mmHg
